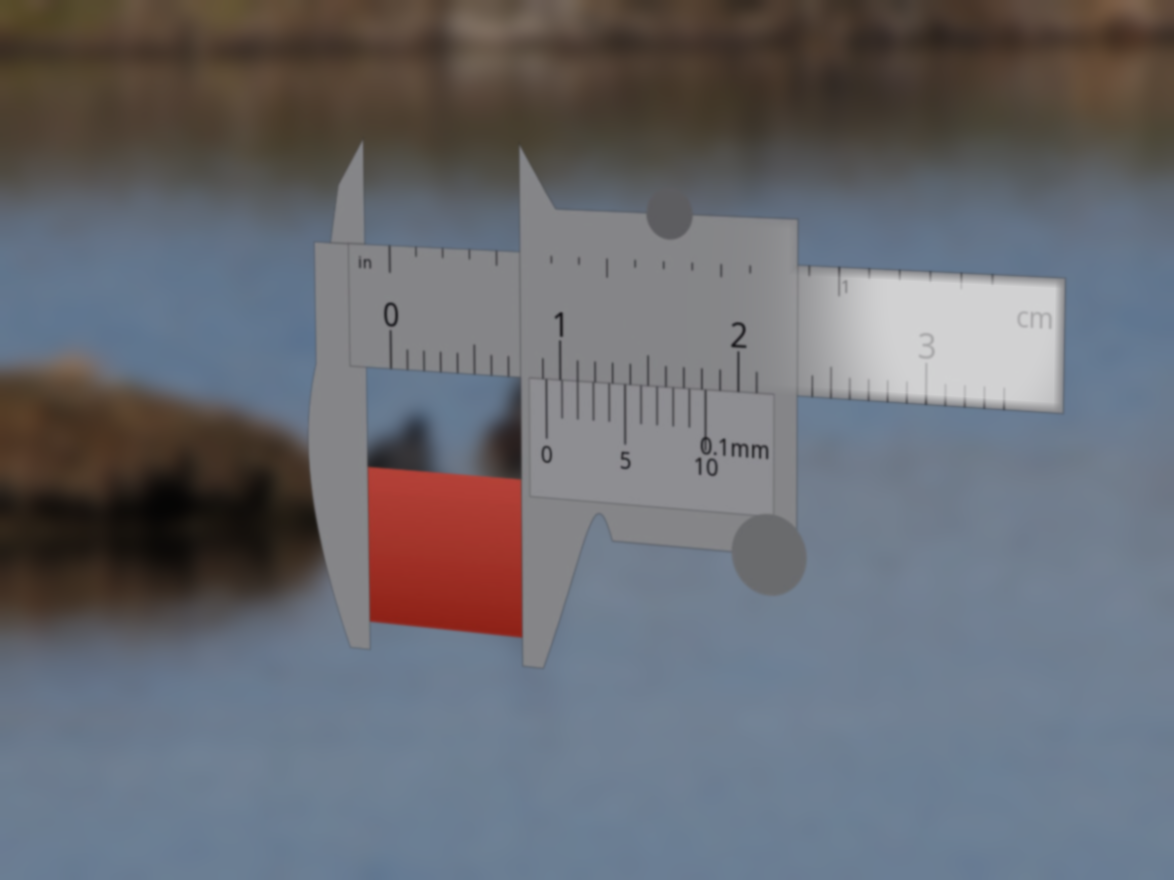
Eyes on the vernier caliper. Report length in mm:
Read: 9.2 mm
